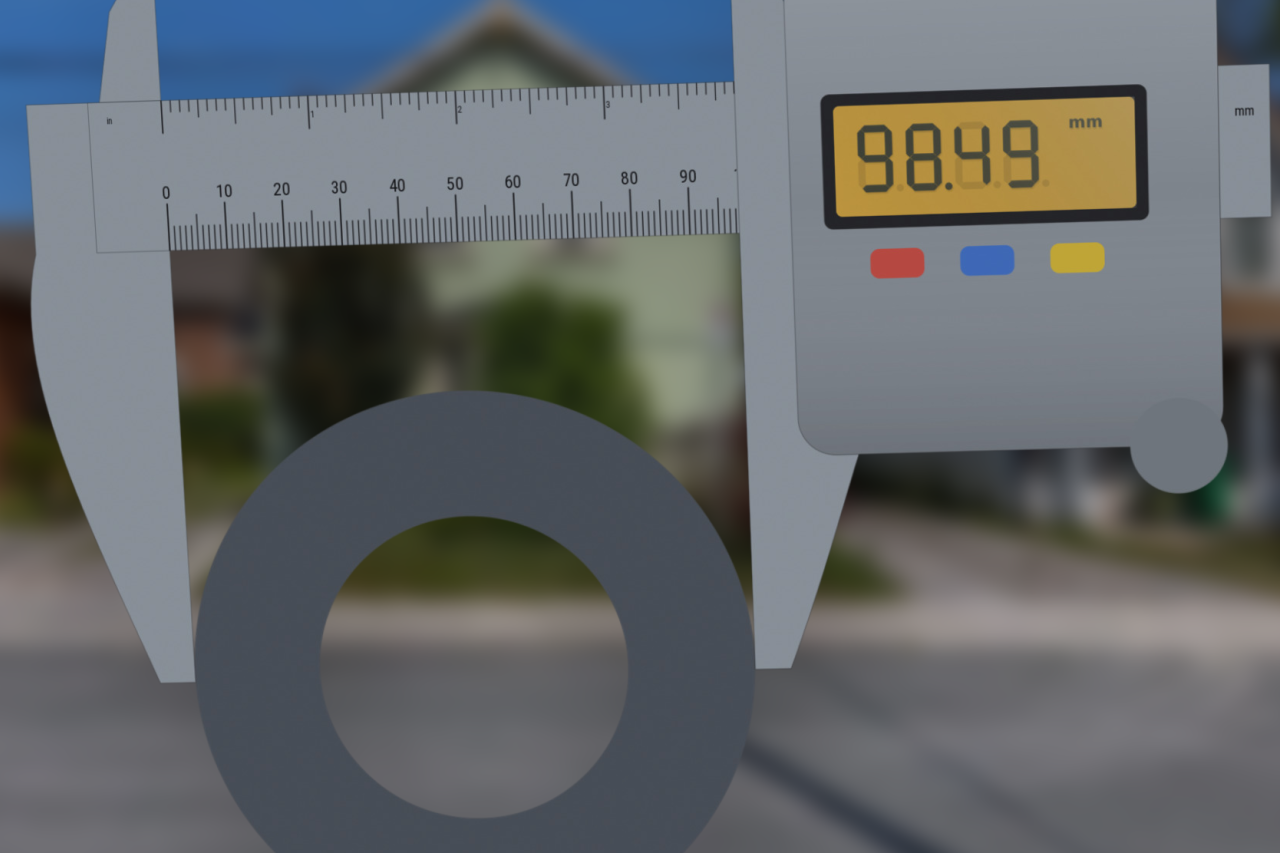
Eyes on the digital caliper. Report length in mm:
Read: 98.49 mm
